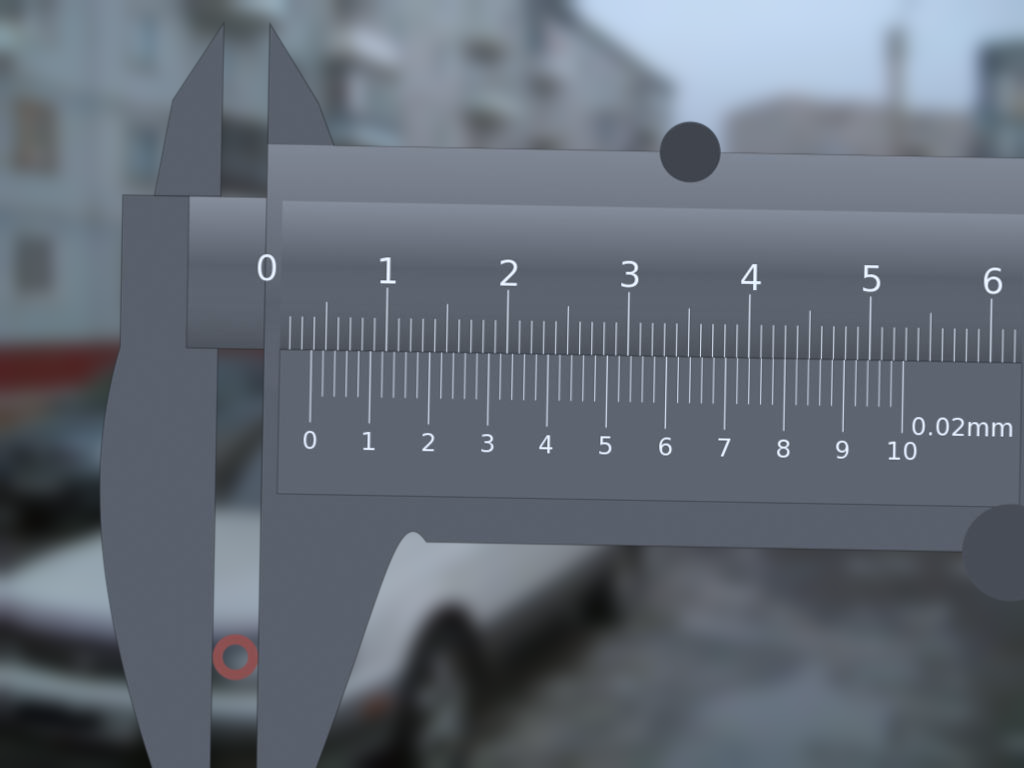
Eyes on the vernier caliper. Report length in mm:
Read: 3.8 mm
